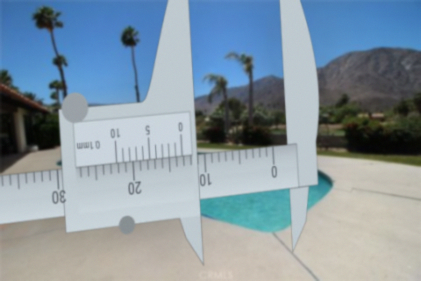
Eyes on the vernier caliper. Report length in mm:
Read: 13.2 mm
